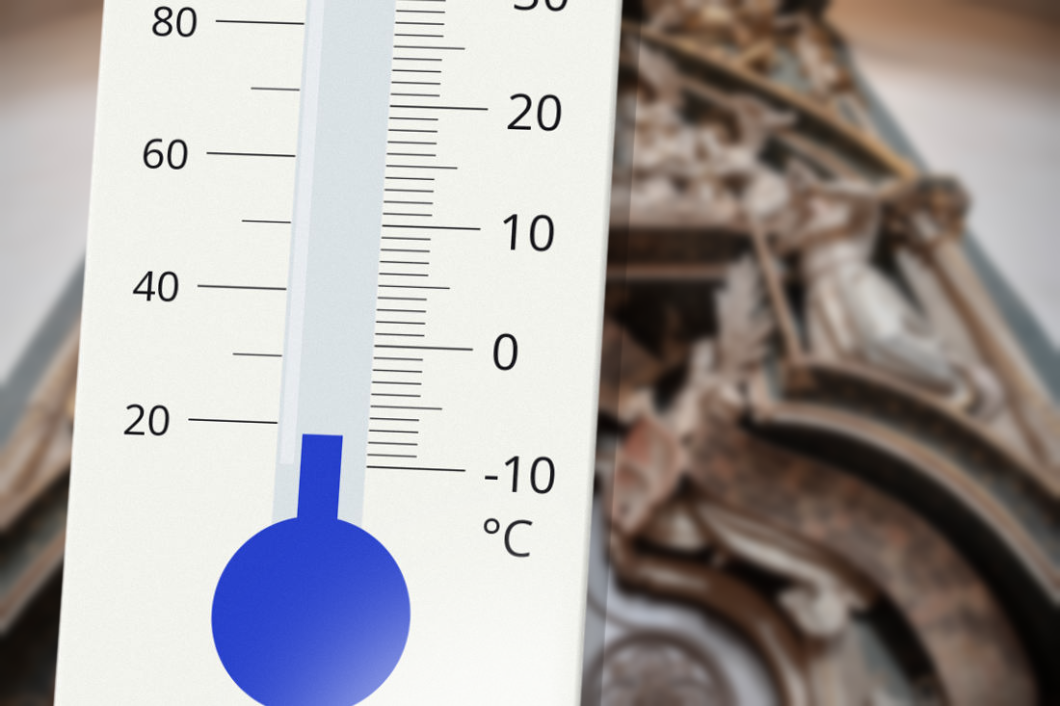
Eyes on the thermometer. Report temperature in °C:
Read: -7.5 °C
